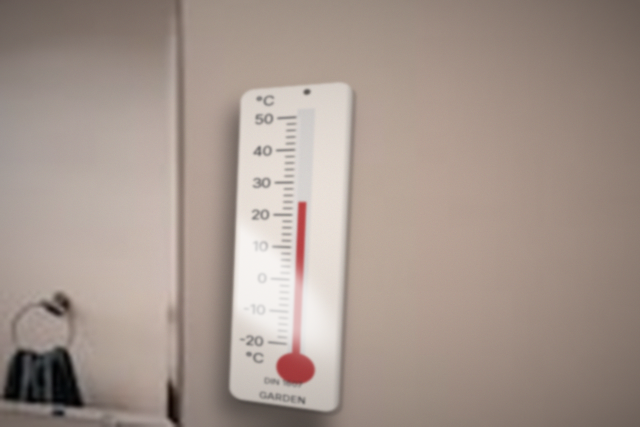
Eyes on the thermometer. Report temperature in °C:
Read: 24 °C
